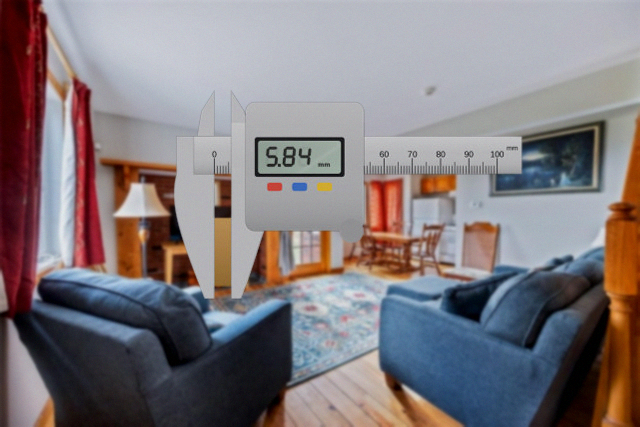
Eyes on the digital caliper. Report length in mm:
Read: 5.84 mm
